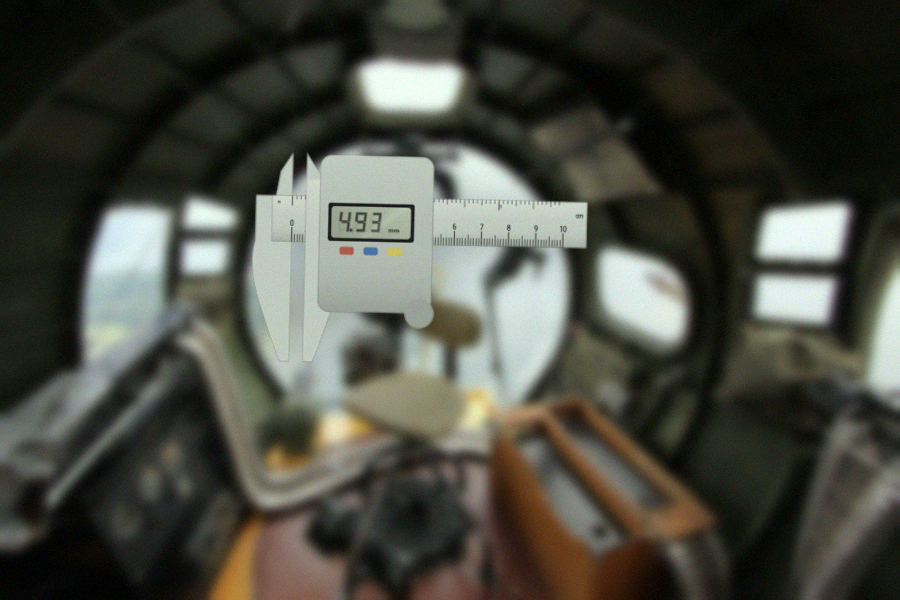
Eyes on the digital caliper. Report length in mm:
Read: 4.93 mm
